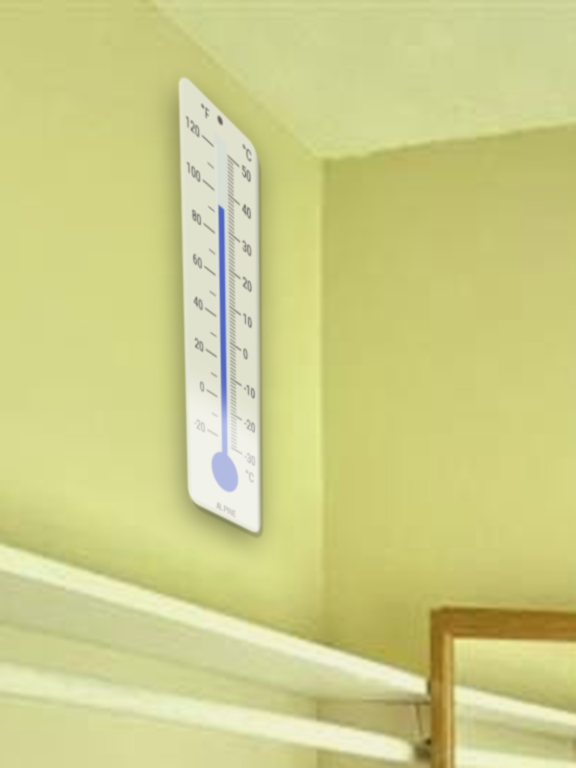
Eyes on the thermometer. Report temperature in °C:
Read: 35 °C
